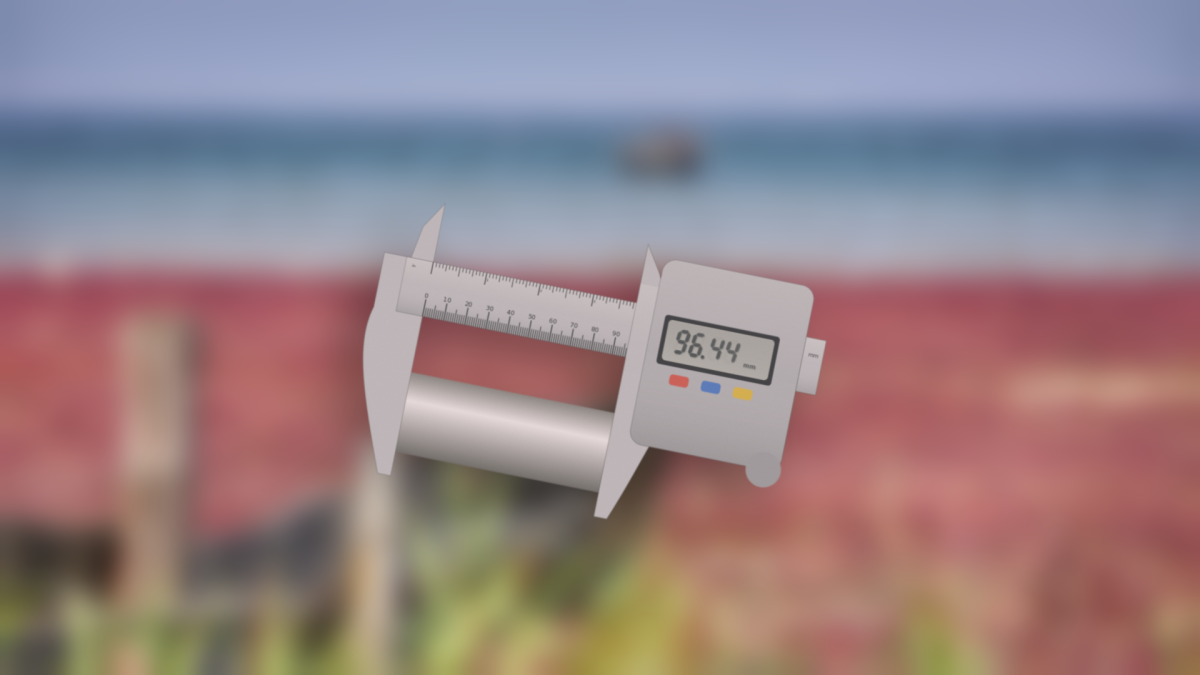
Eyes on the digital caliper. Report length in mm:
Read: 96.44 mm
